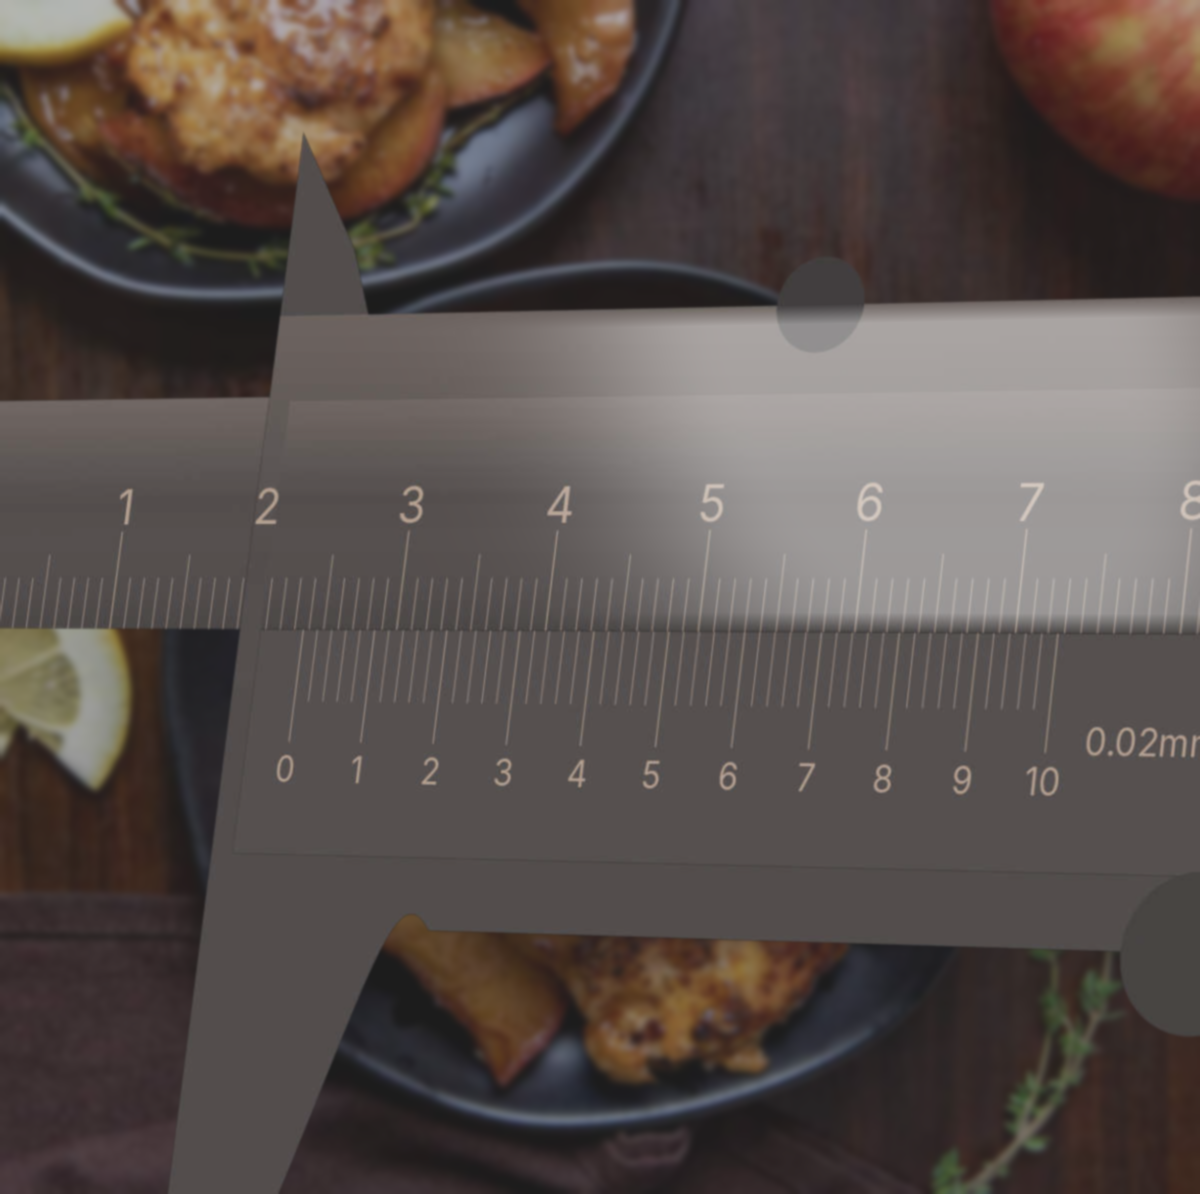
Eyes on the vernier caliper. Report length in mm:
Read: 23.6 mm
